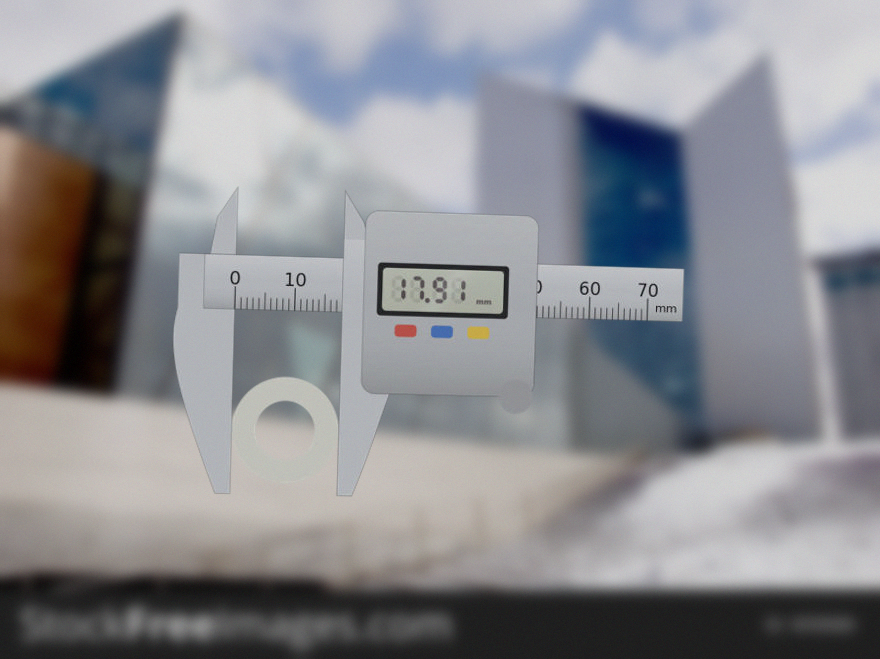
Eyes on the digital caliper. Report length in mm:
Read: 17.91 mm
